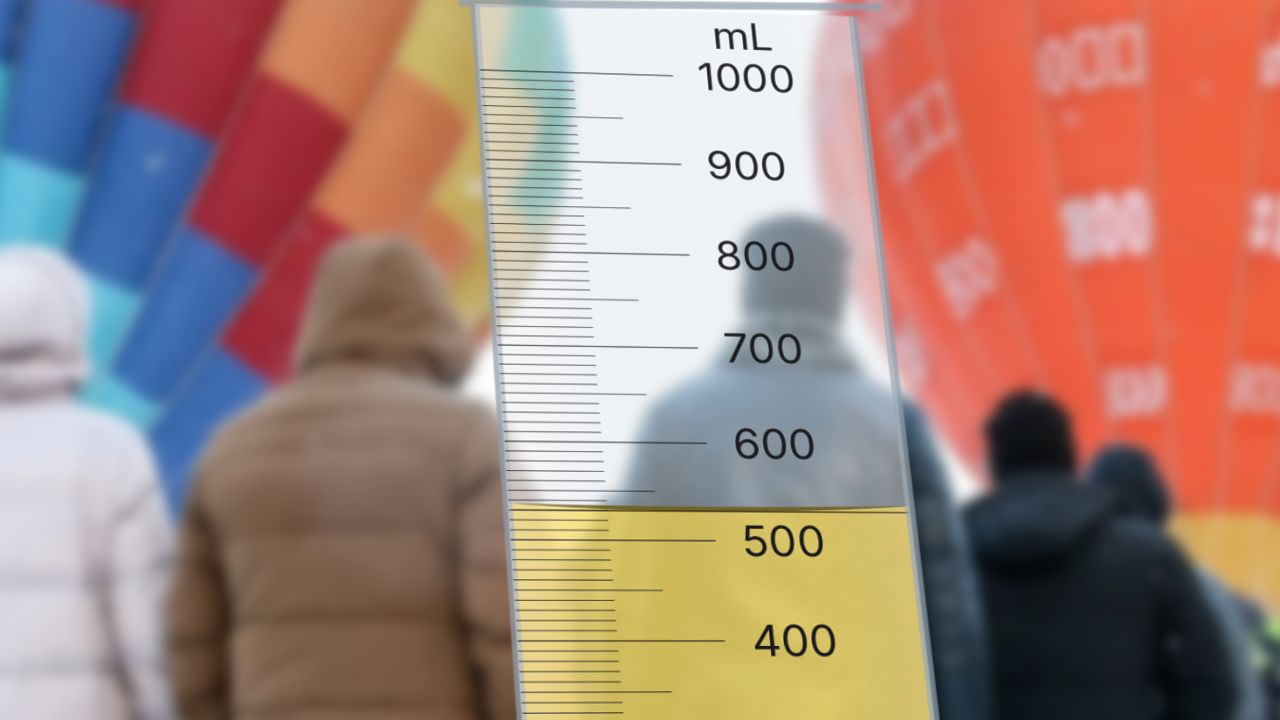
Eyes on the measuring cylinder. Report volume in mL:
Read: 530 mL
